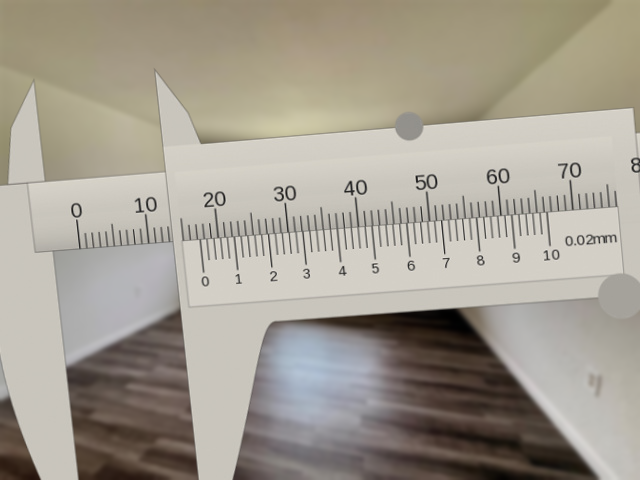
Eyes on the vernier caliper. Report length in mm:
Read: 17.4 mm
